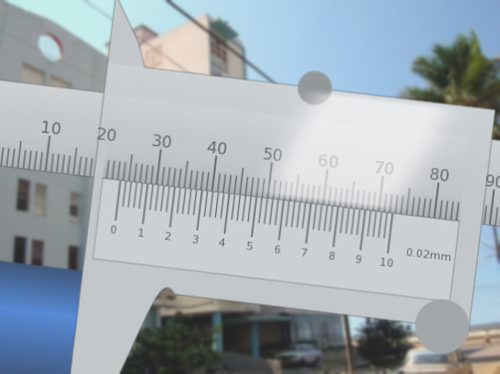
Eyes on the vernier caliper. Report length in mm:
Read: 23.5 mm
